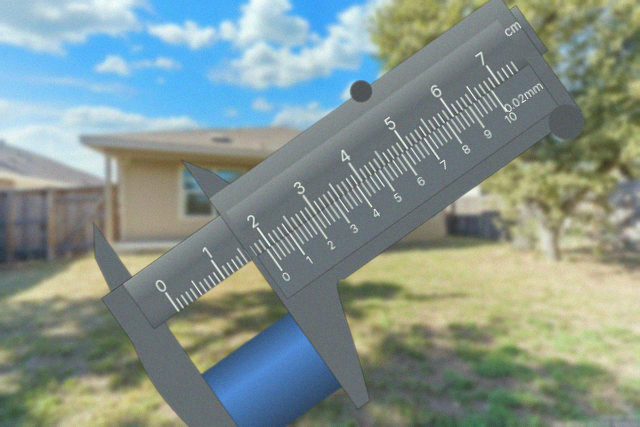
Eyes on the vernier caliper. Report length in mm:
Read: 19.2 mm
